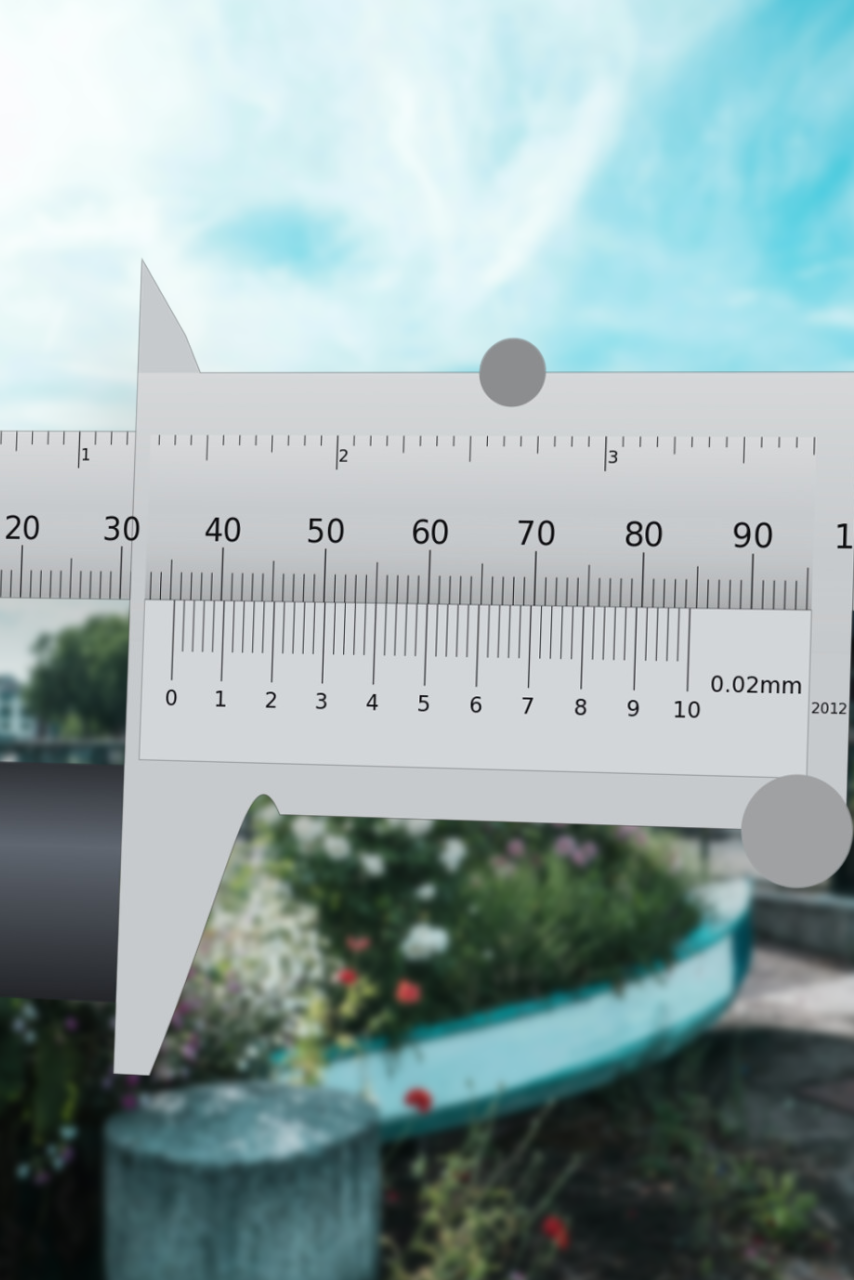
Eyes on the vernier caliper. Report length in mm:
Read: 35.4 mm
